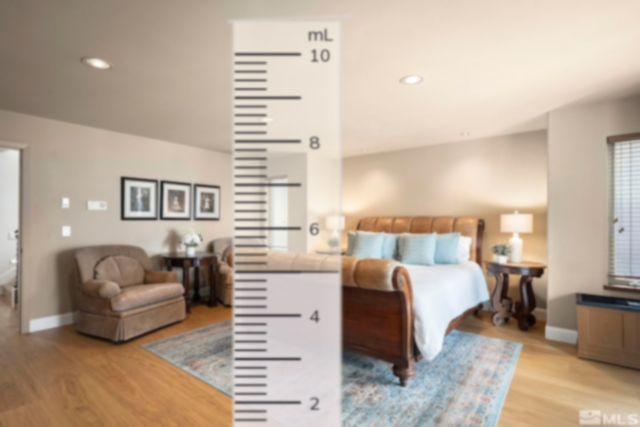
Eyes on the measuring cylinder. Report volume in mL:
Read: 5 mL
